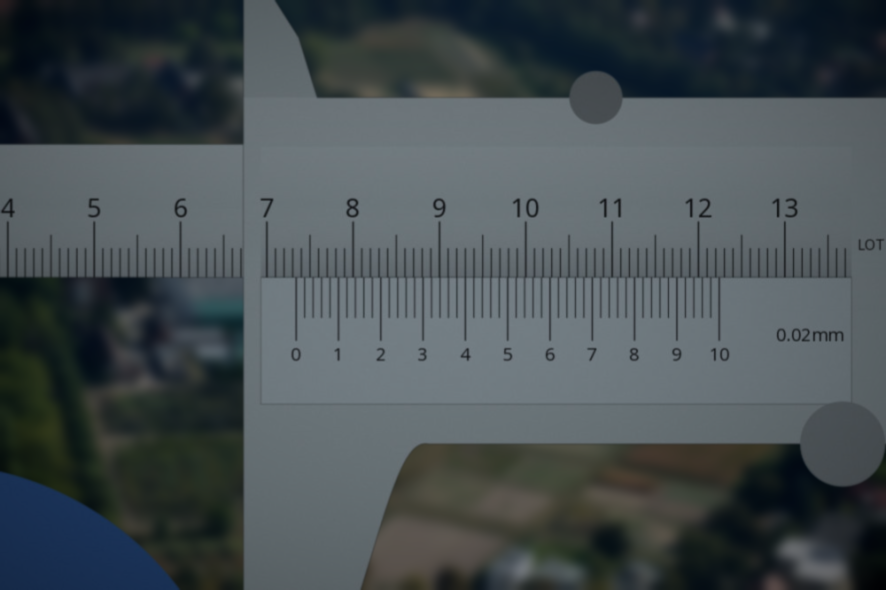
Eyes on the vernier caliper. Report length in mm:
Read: 73.4 mm
